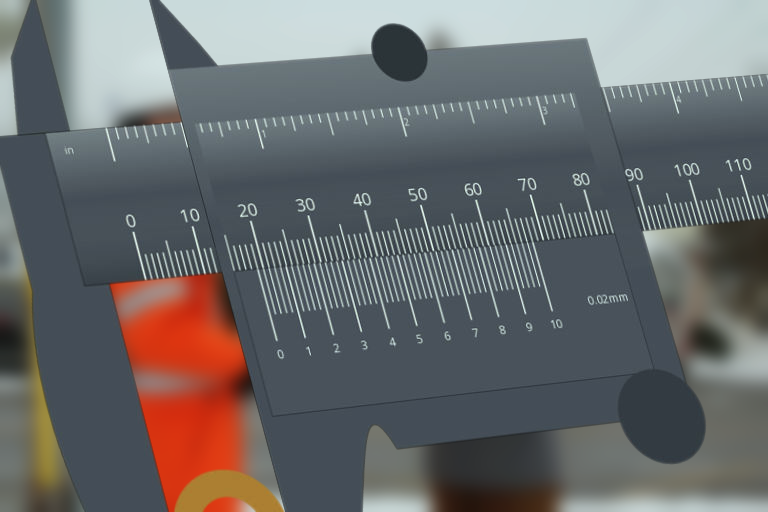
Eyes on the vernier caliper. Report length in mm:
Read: 19.0 mm
